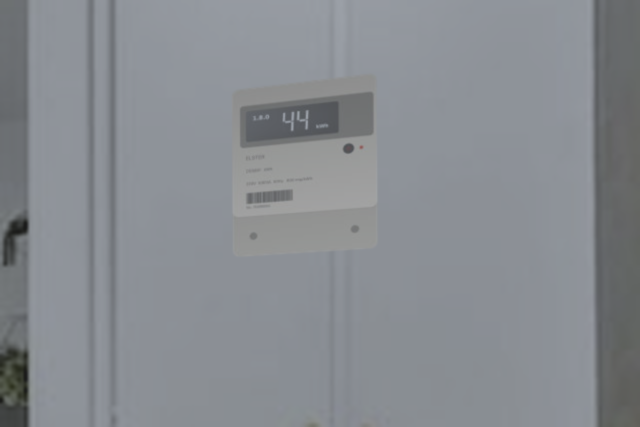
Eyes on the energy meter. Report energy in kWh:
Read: 44 kWh
